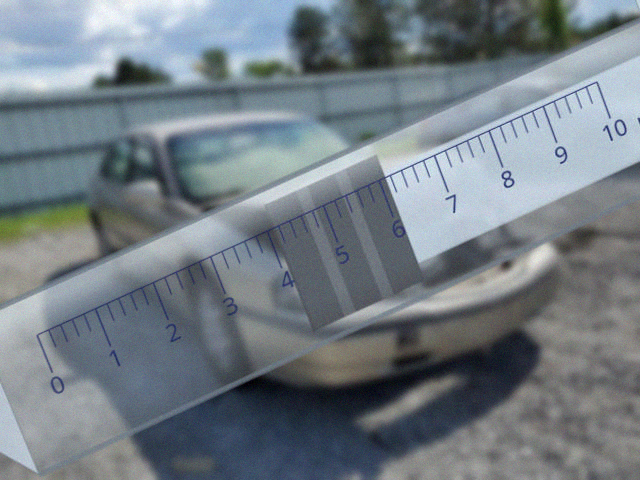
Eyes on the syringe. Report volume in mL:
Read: 4.1 mL
